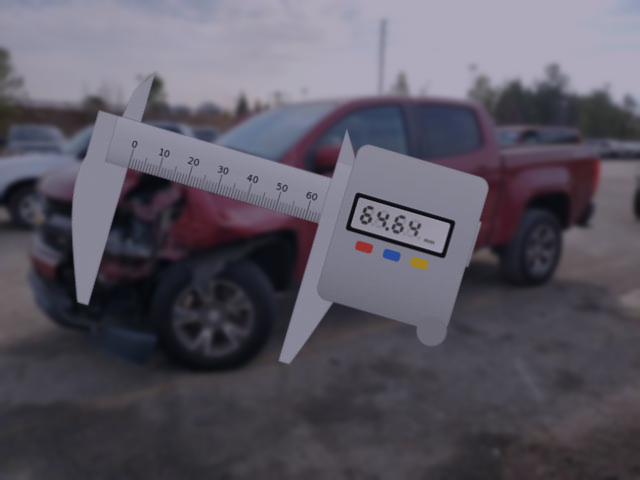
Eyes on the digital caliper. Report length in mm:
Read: 64.64 mm
